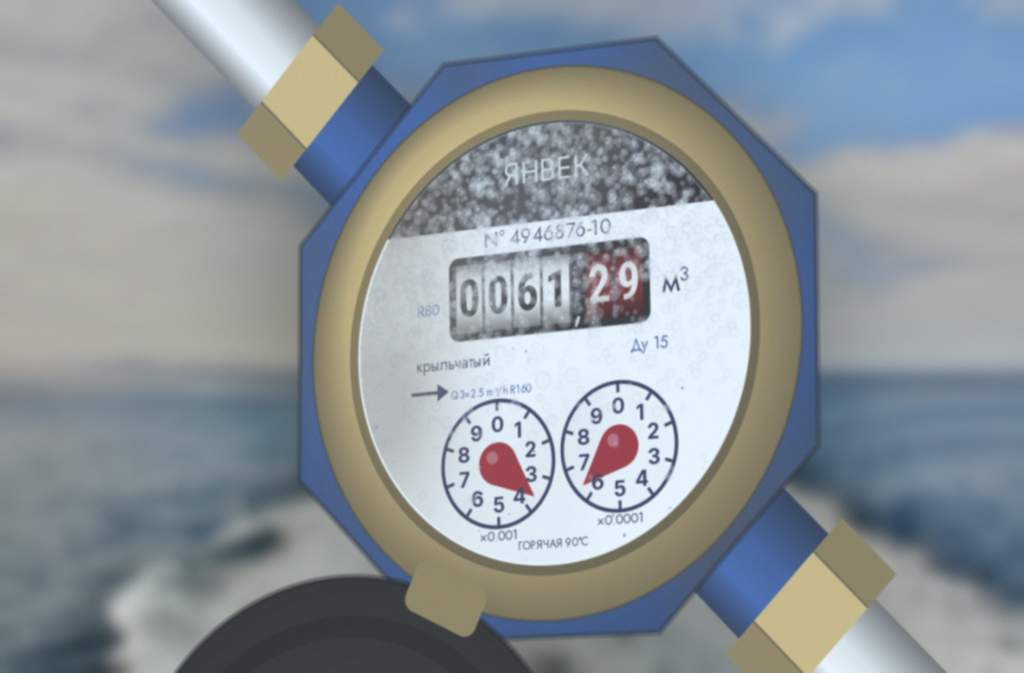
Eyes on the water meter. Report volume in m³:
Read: 61.2936 m³
